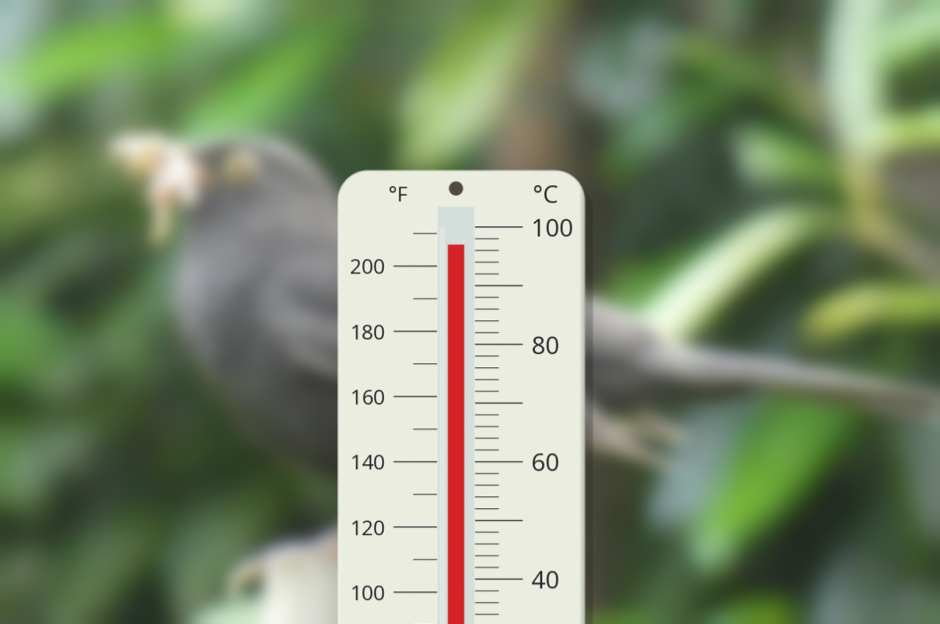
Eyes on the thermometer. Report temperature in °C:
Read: 97 °C
